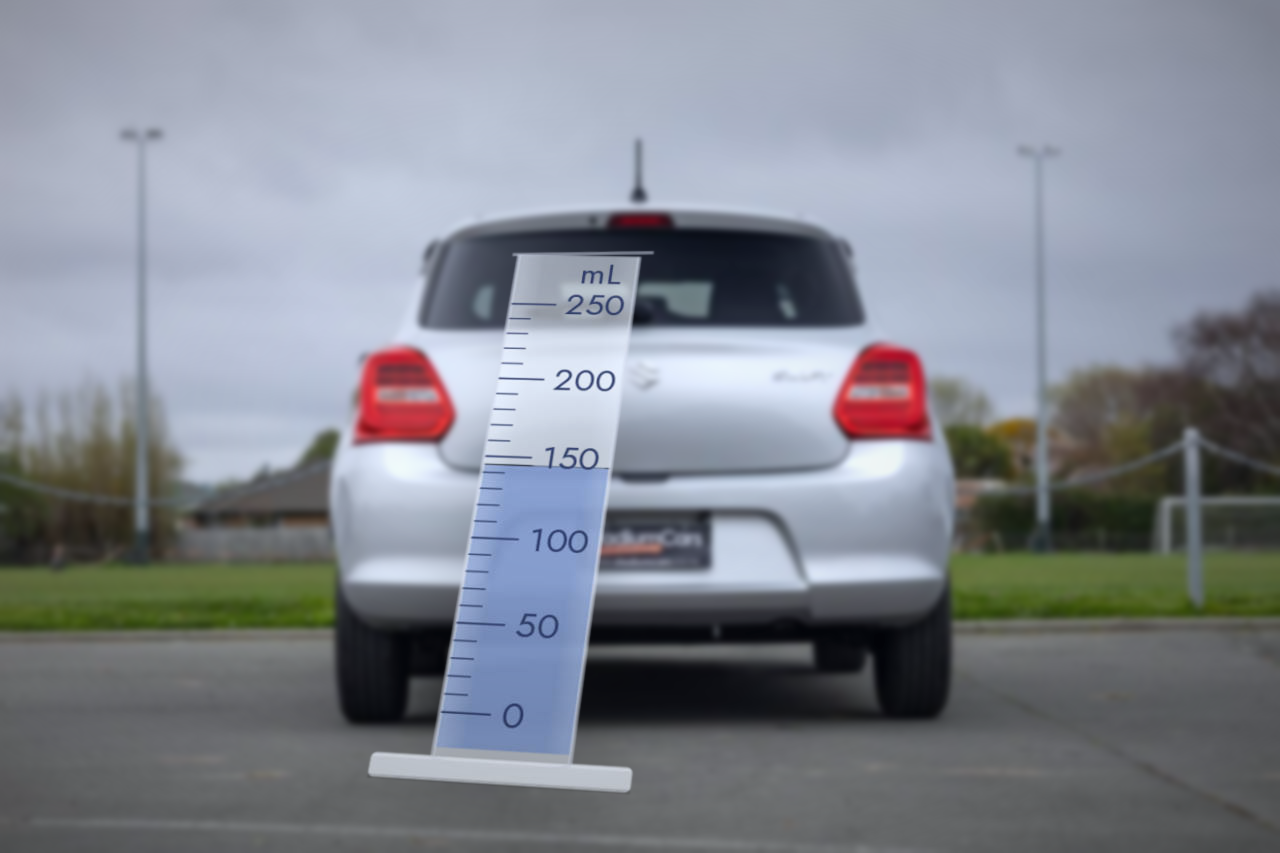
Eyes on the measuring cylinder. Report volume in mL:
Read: 145 mL
